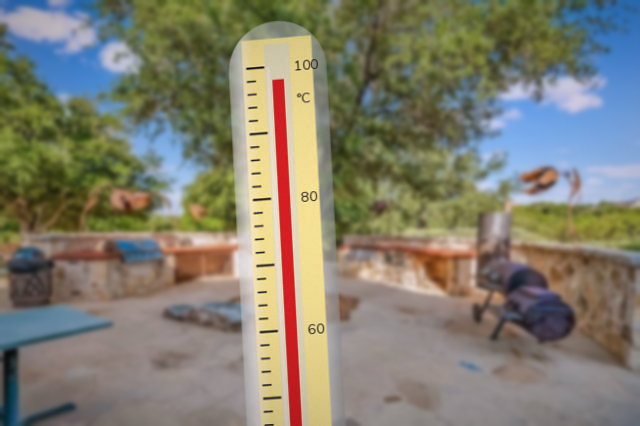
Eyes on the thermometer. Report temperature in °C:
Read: 98 °C
